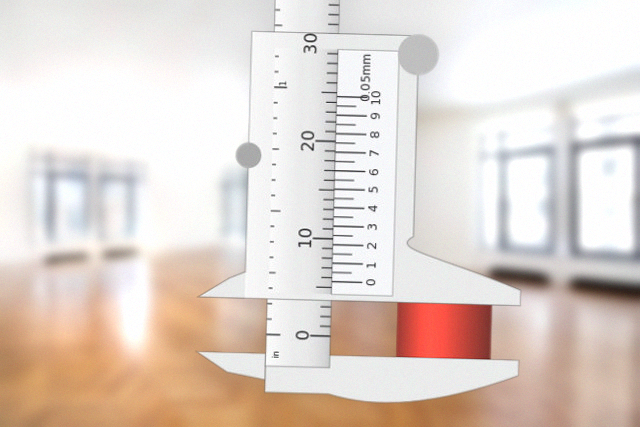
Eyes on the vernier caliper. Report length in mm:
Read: 5.6 mm
